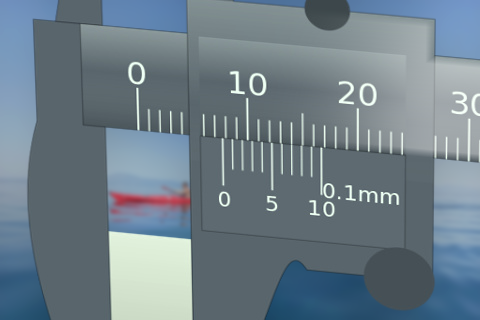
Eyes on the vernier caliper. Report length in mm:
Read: 7.7 mm
